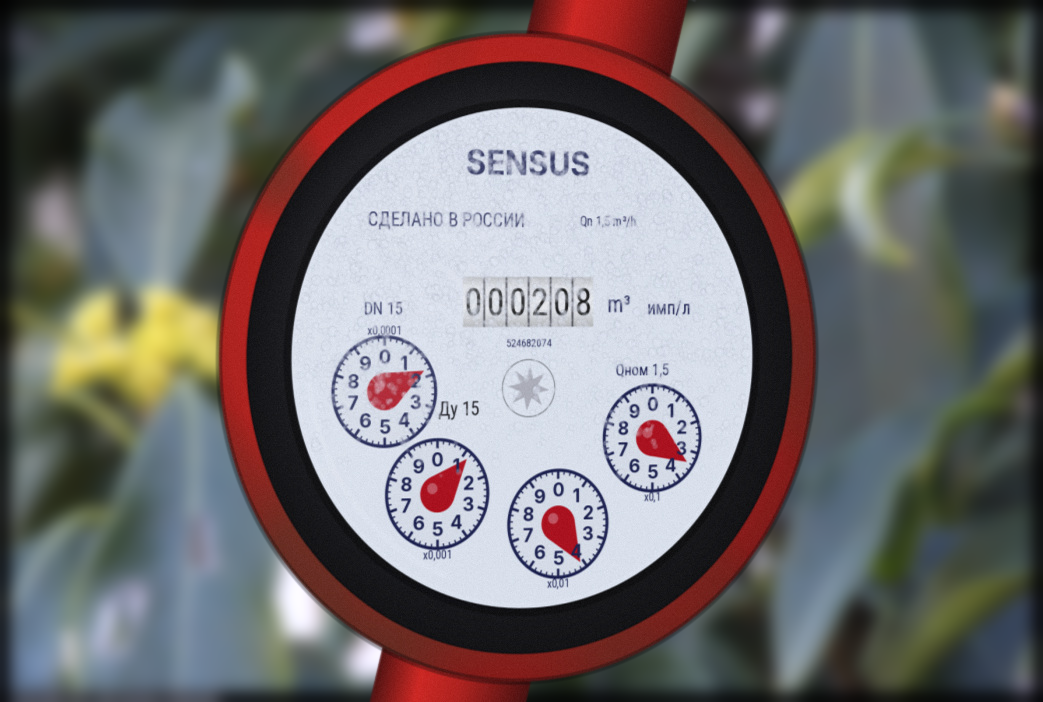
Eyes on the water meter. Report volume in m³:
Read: 208.3411 m³
